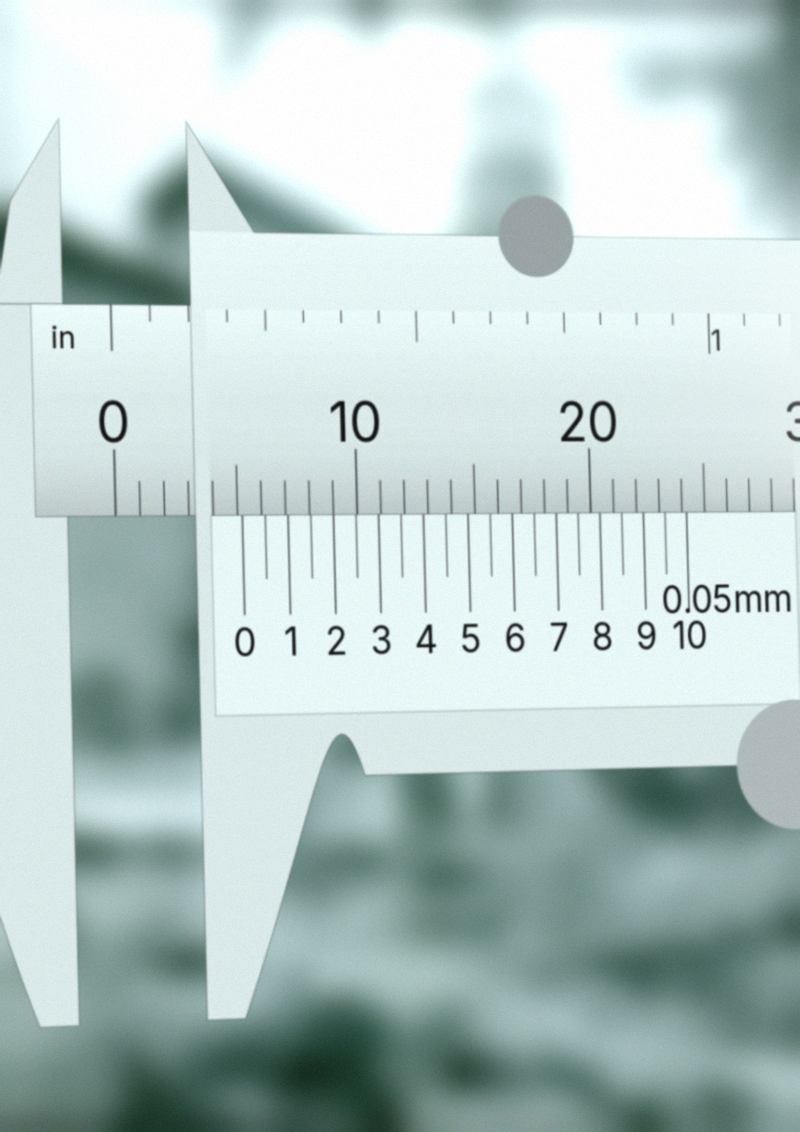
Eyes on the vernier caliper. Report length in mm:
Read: 5.2 mm
